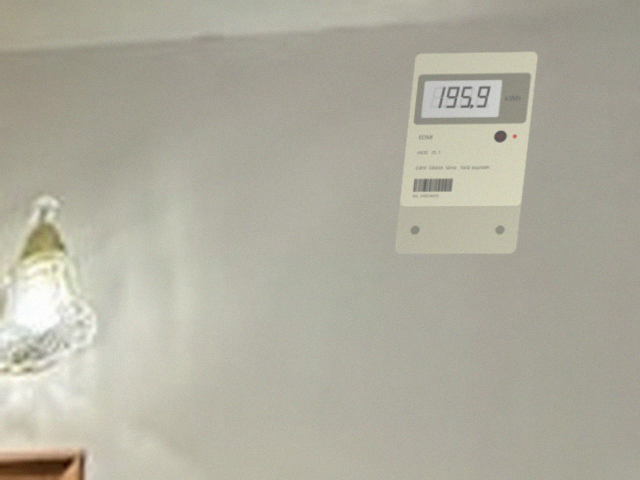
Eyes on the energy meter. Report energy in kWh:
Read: 195.9 kWh
